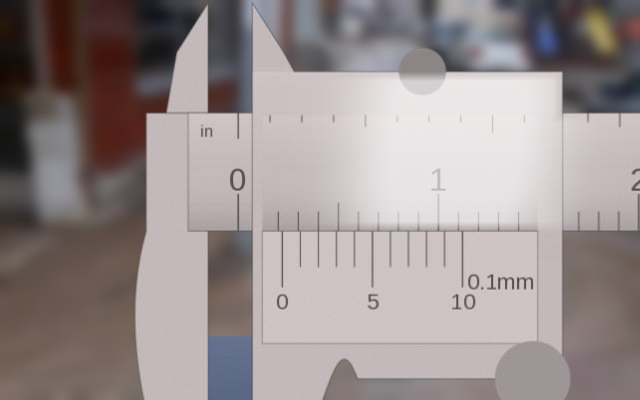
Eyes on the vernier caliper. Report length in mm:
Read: 2.2 mm
